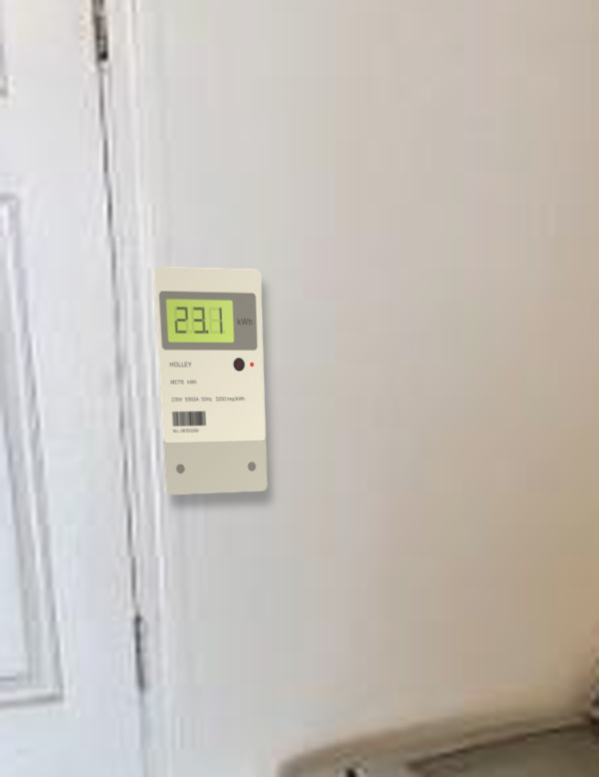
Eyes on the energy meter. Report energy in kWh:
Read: 23.1 kWh
